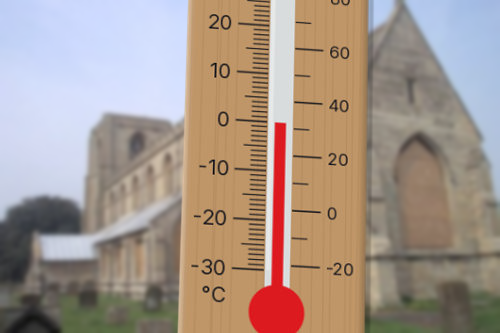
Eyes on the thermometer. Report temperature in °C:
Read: 0 °C
